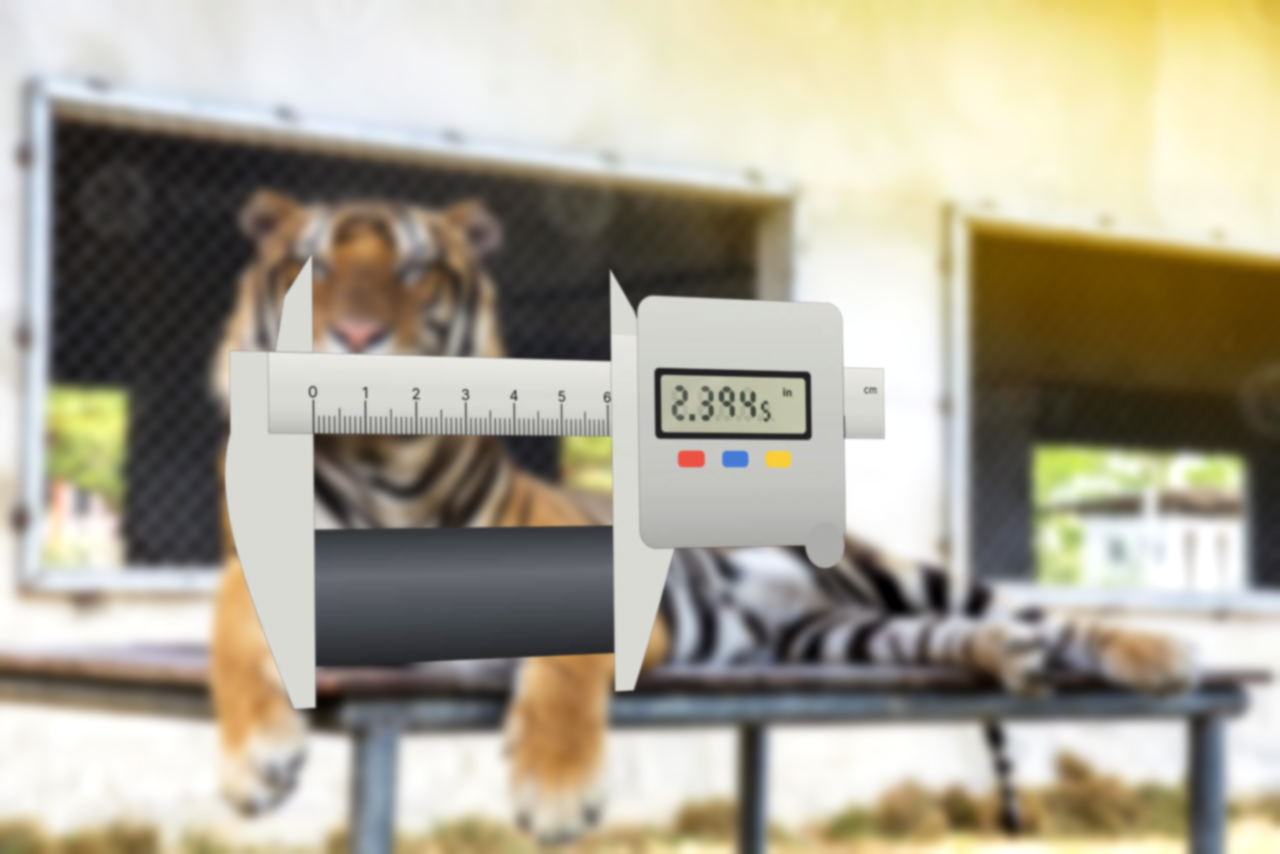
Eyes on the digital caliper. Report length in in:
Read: 2.3945 in
